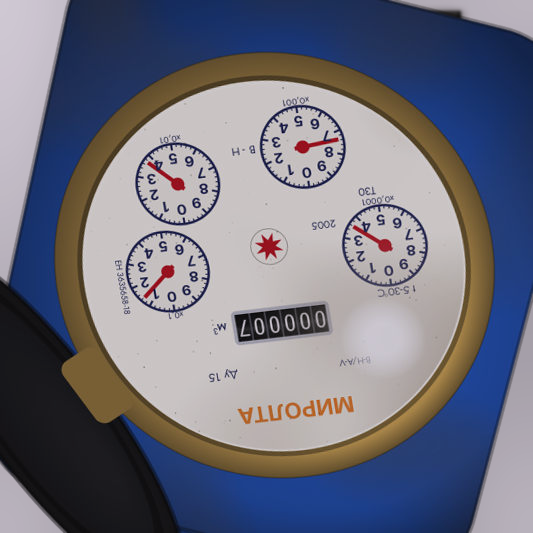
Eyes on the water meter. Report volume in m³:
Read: 7.1373 m³
